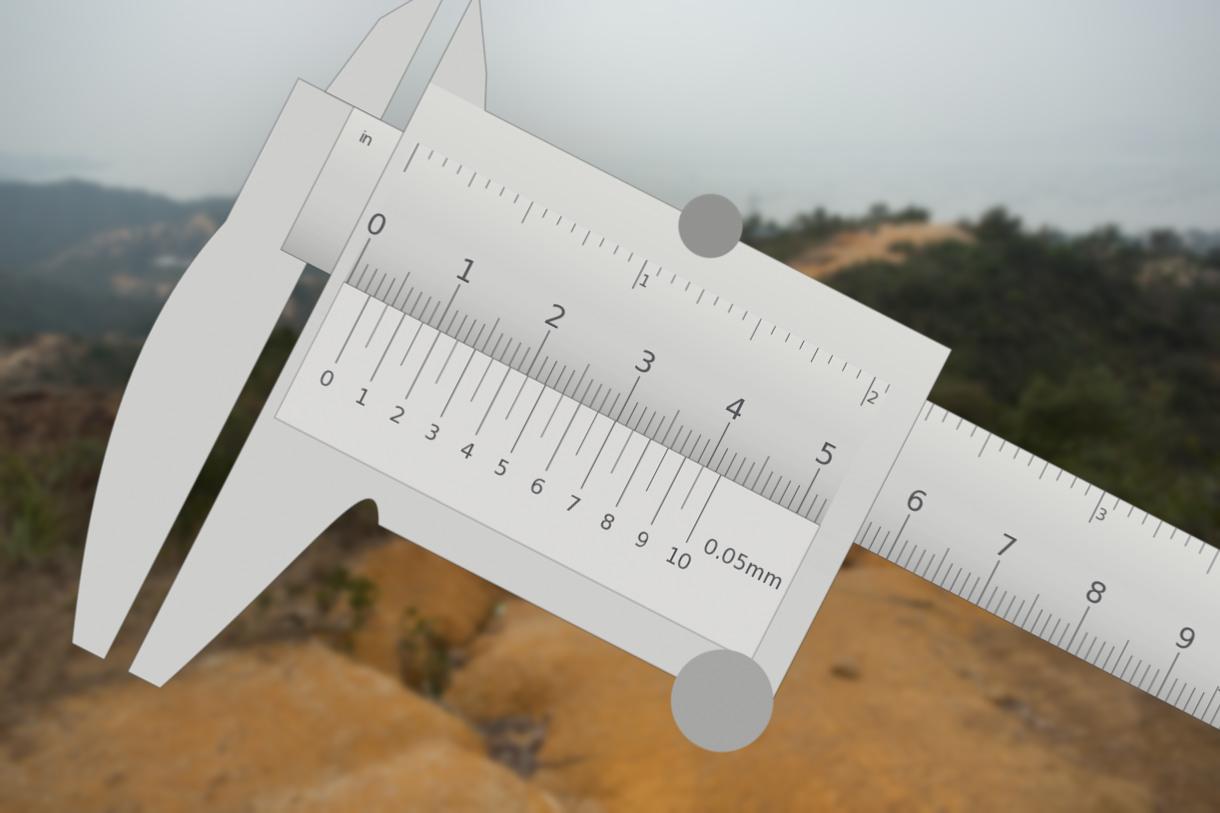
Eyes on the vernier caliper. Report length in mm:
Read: 2.6 mm
